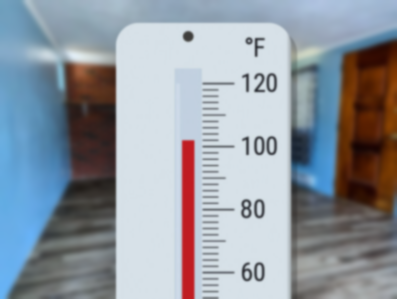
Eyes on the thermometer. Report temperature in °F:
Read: 102 °F
